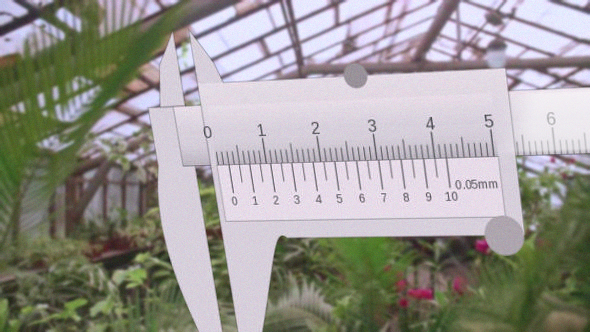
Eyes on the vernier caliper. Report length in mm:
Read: 3.0 mm
